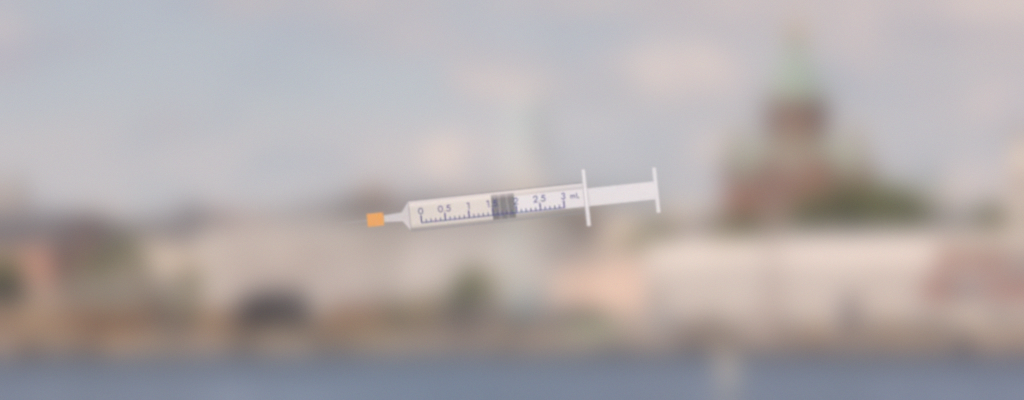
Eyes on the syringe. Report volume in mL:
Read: 1.5 mL
